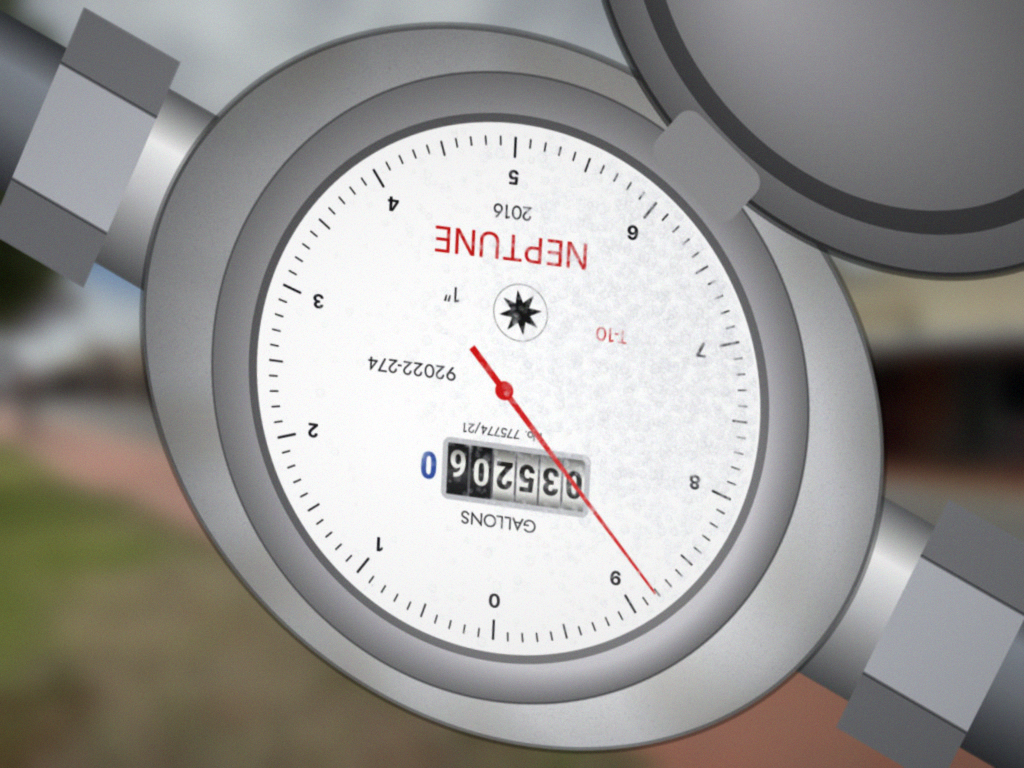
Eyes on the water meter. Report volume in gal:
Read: 352058.8 gal
